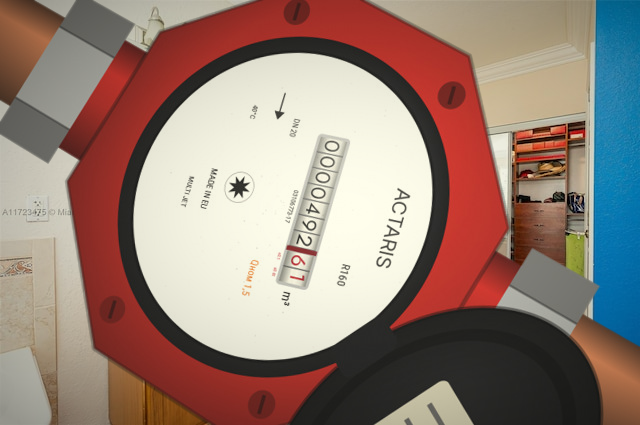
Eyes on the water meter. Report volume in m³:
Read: 492.61 m³
